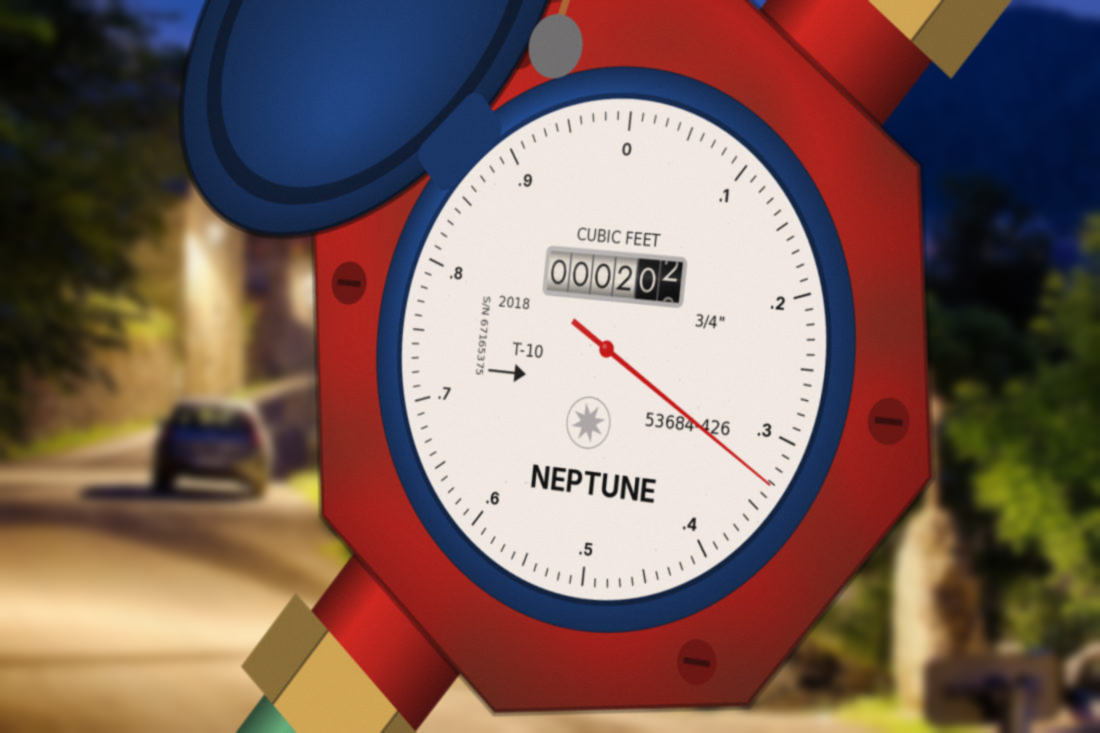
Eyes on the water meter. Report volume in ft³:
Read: 202.33 ft³
